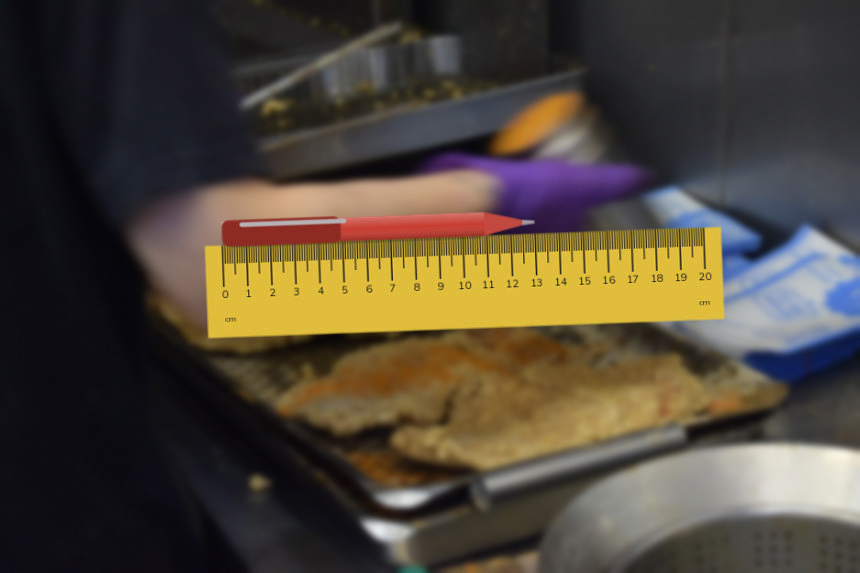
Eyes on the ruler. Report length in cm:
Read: 13 cm
